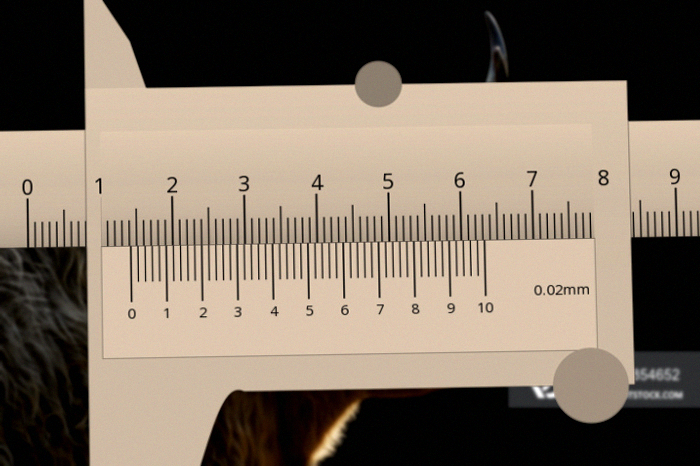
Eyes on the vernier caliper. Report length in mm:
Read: 14.2 mm
